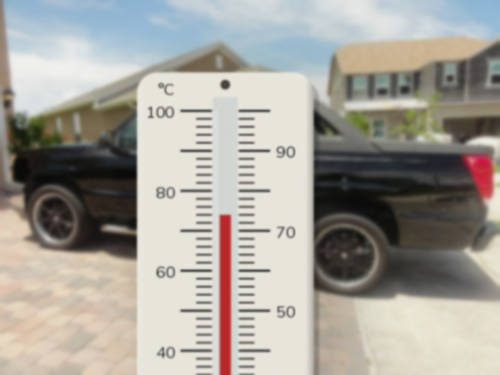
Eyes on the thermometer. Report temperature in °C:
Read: 74 °C
